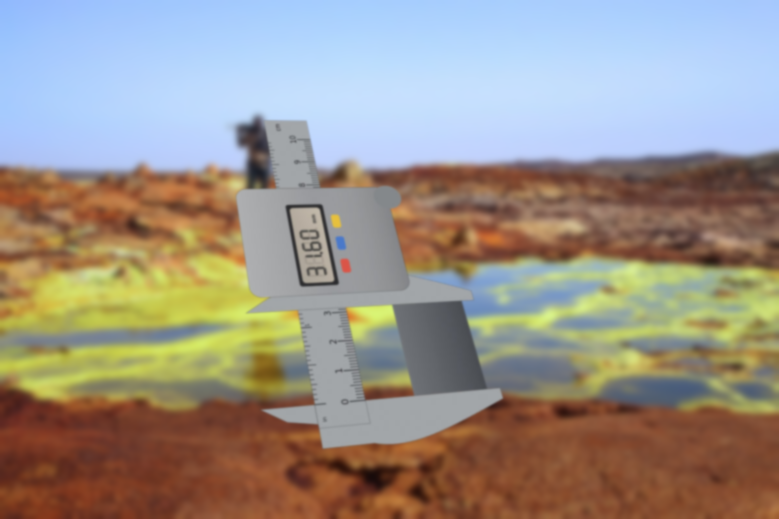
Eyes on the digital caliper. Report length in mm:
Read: 31.60 mm
